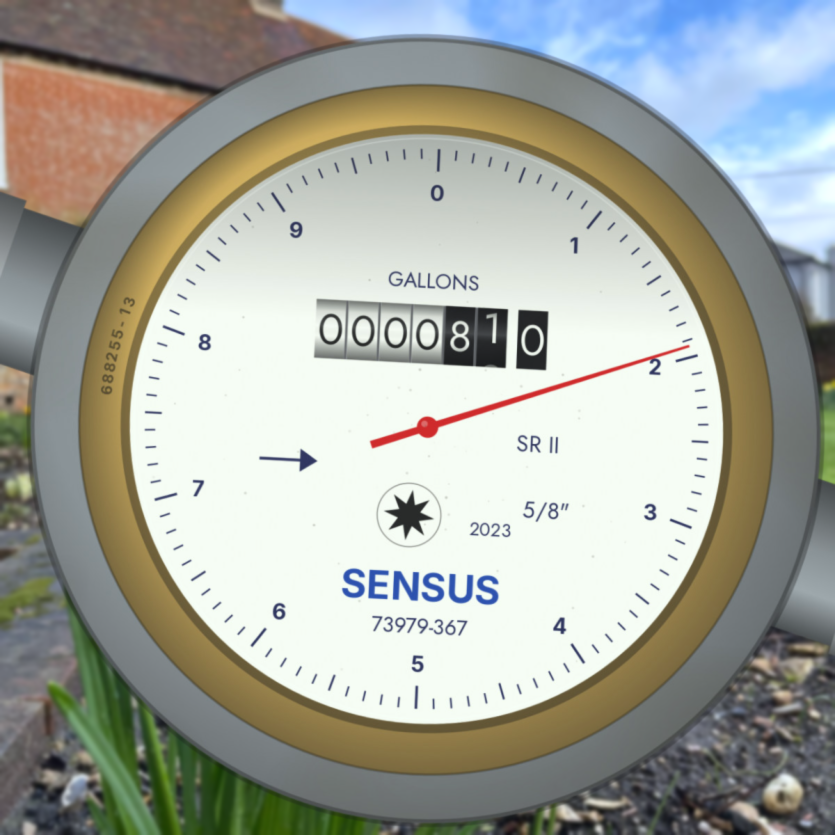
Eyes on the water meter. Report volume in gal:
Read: 811.9 gal
